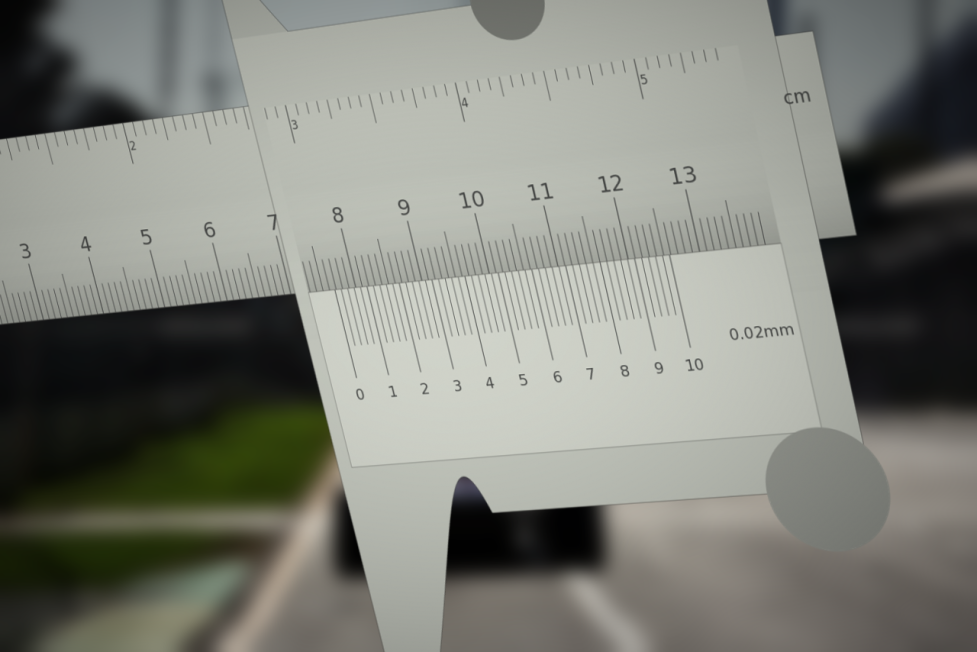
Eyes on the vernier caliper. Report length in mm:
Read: 76.8 mm
